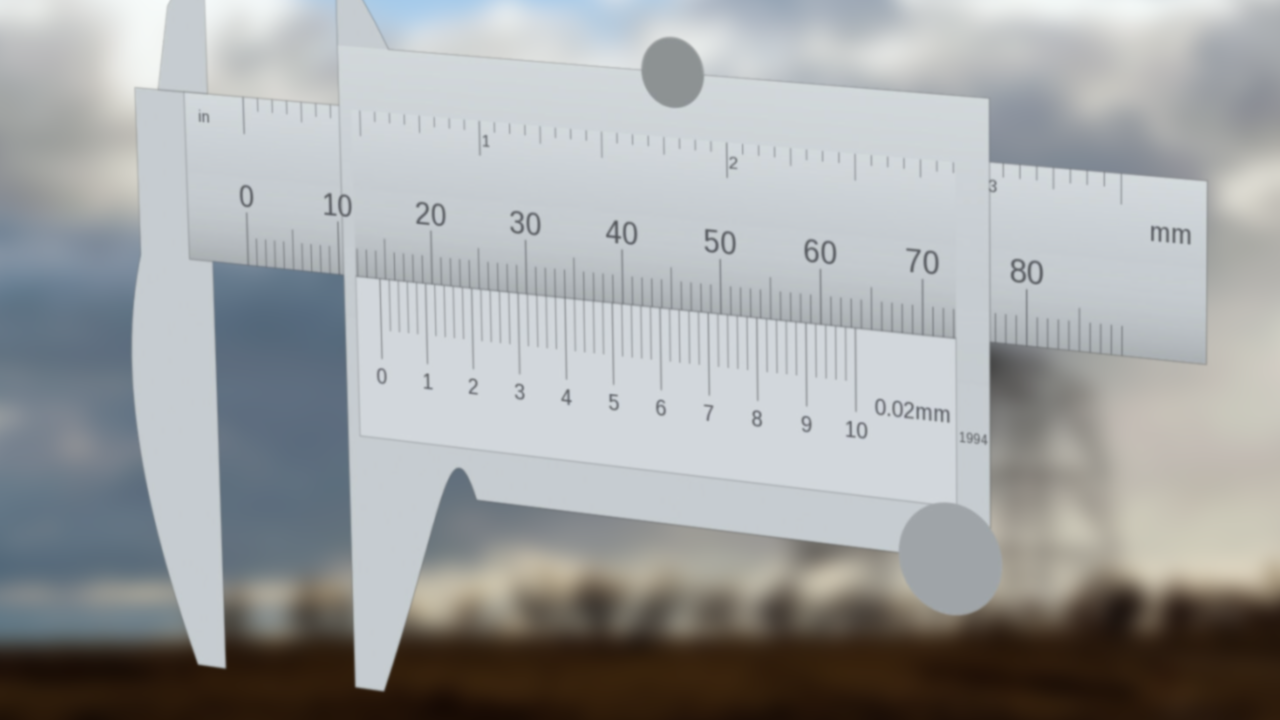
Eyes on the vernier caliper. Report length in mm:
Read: 14.4 mm
